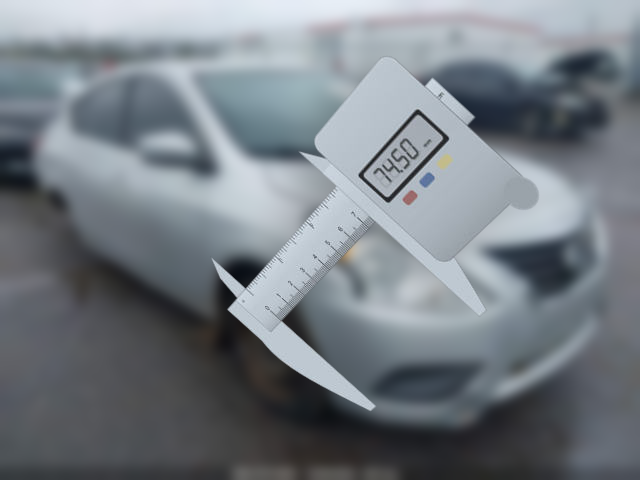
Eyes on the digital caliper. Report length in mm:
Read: 74.50 mm
